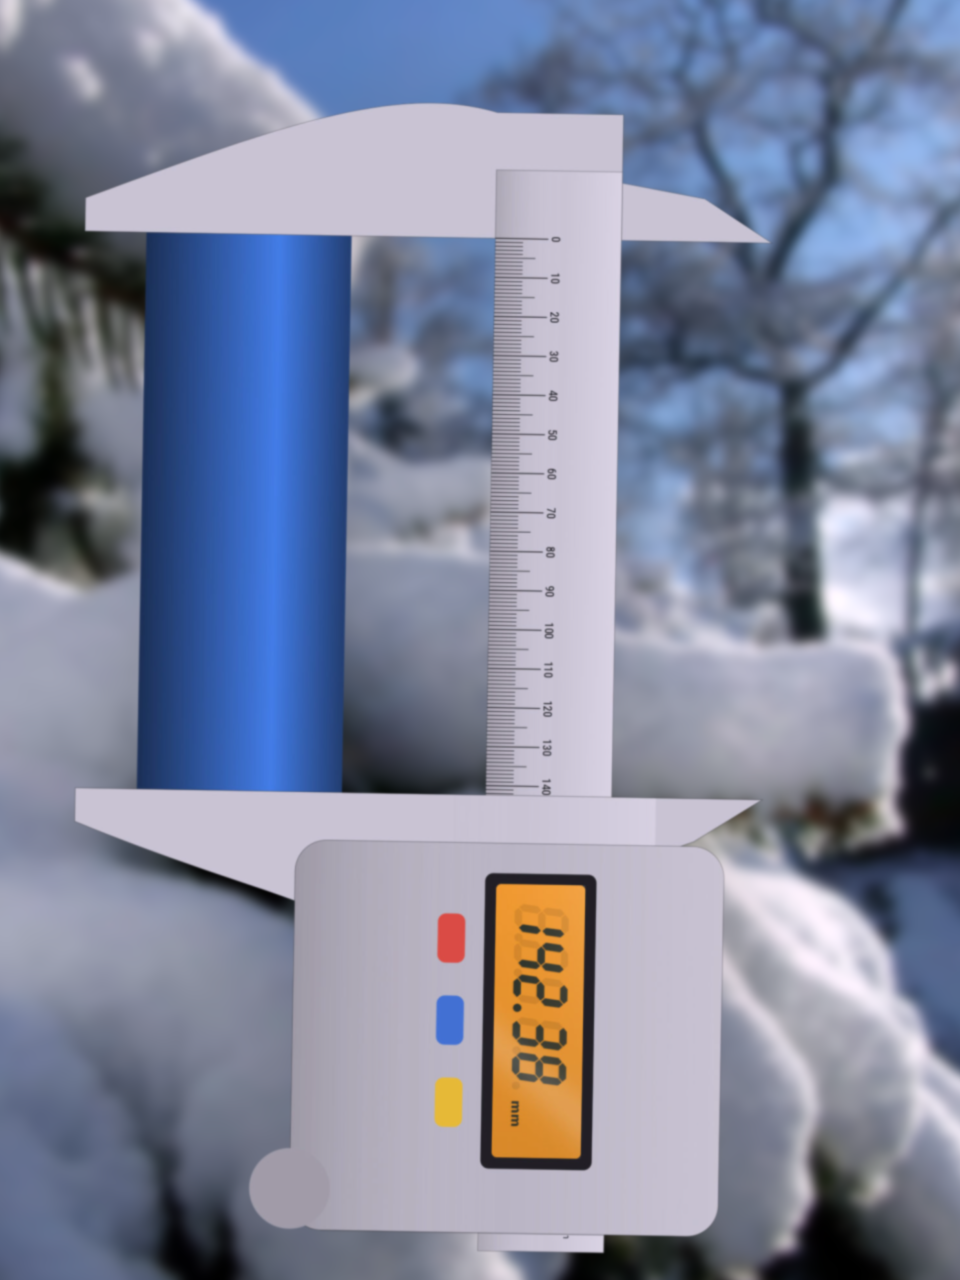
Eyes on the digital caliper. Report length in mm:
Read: 142.38 mm
